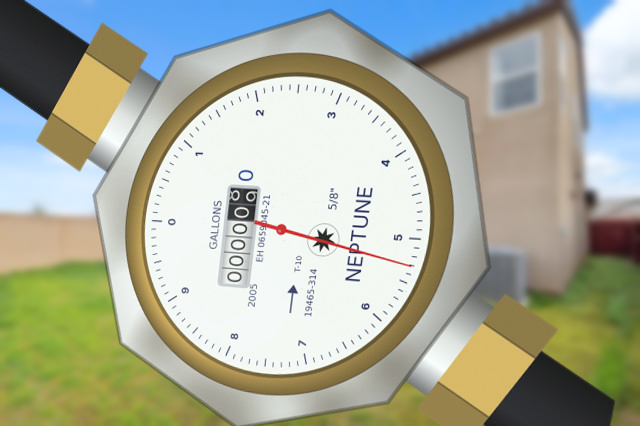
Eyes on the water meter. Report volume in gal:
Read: 85.3 gal
